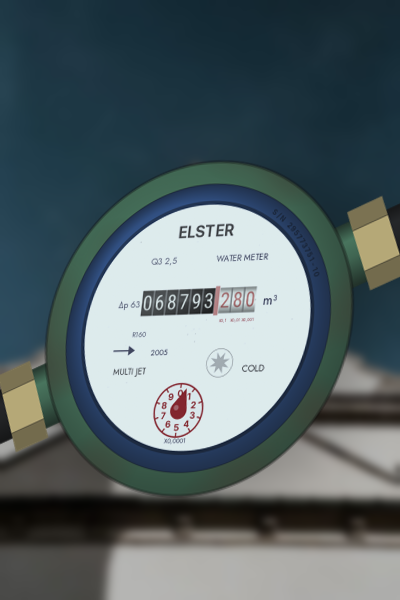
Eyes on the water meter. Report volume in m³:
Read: 68793.2800 m³
